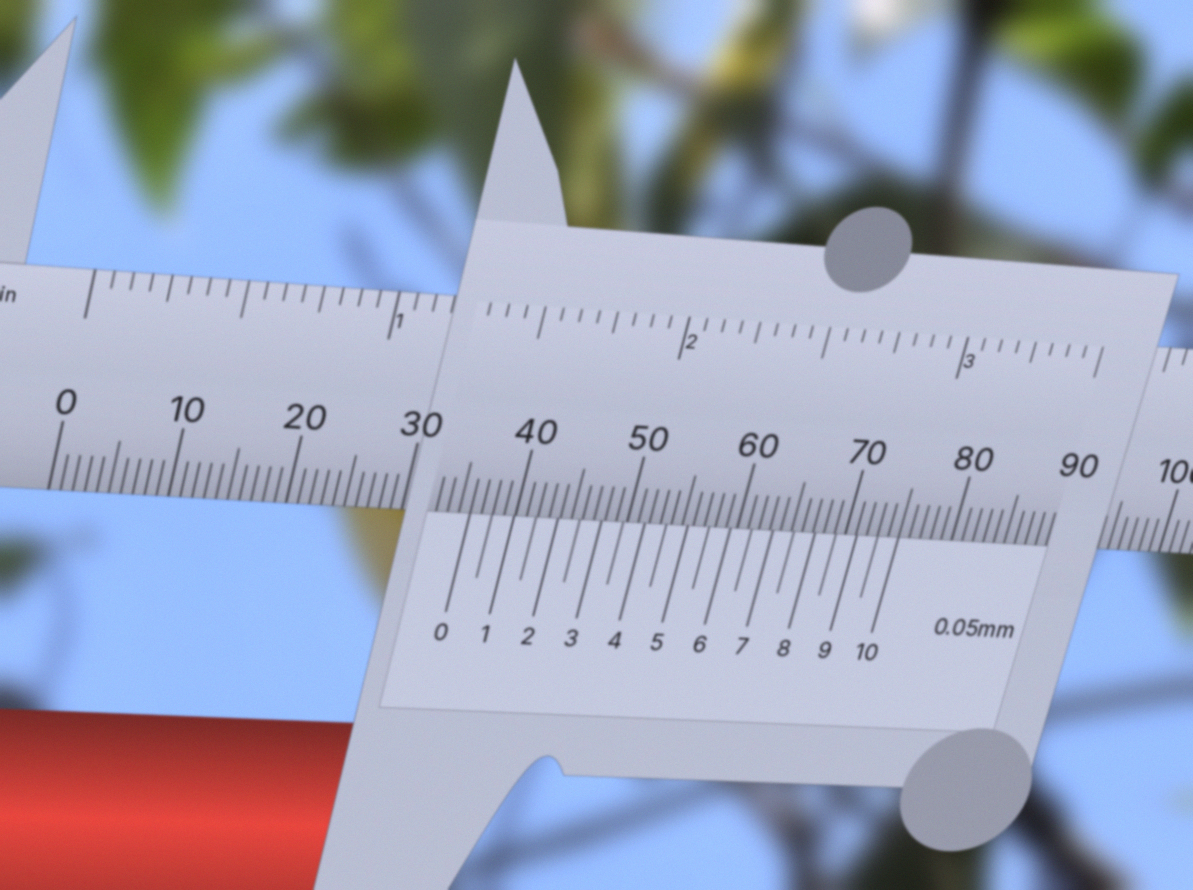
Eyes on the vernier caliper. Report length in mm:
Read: 36.0 mm
